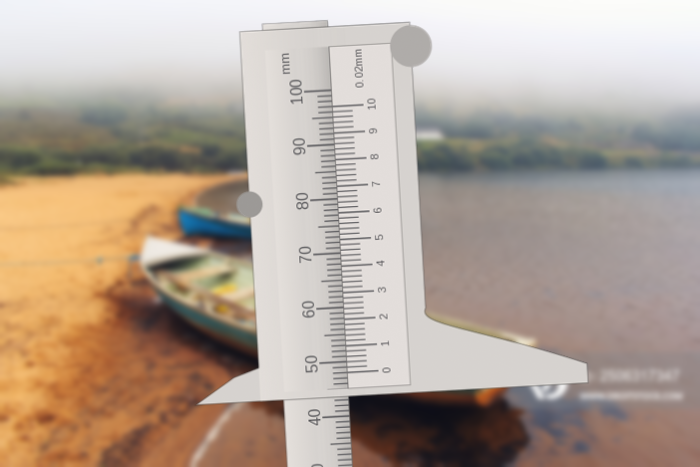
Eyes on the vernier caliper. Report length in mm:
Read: 48.0 mm
